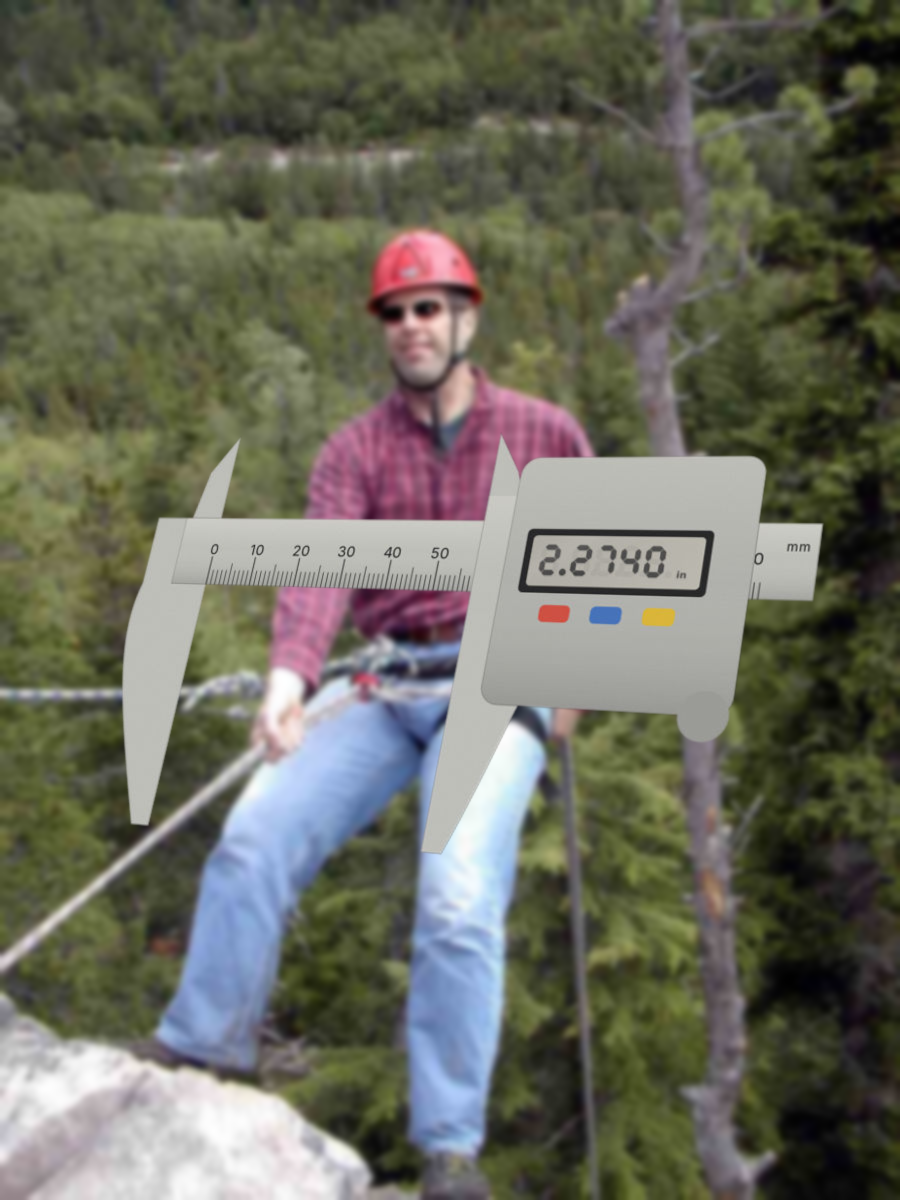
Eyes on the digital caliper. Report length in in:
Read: 2.2740 in
